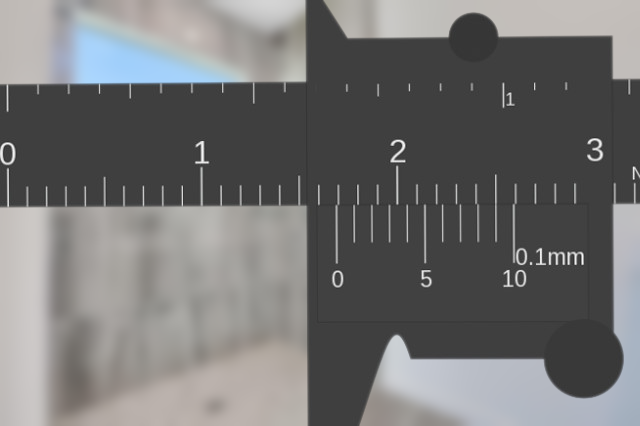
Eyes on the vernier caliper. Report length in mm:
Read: 16.9 mm
